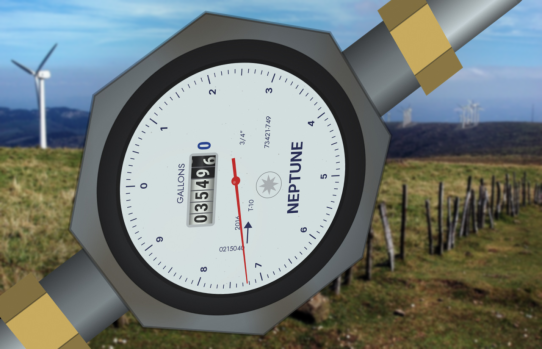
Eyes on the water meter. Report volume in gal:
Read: 354957.2 gal
